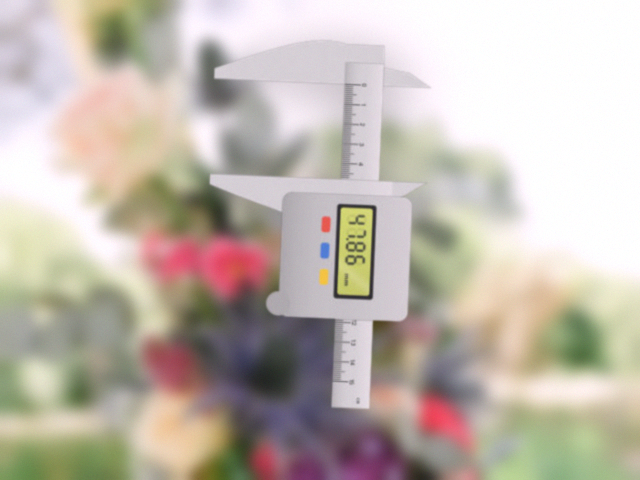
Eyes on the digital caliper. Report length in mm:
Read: 47.86 mm
